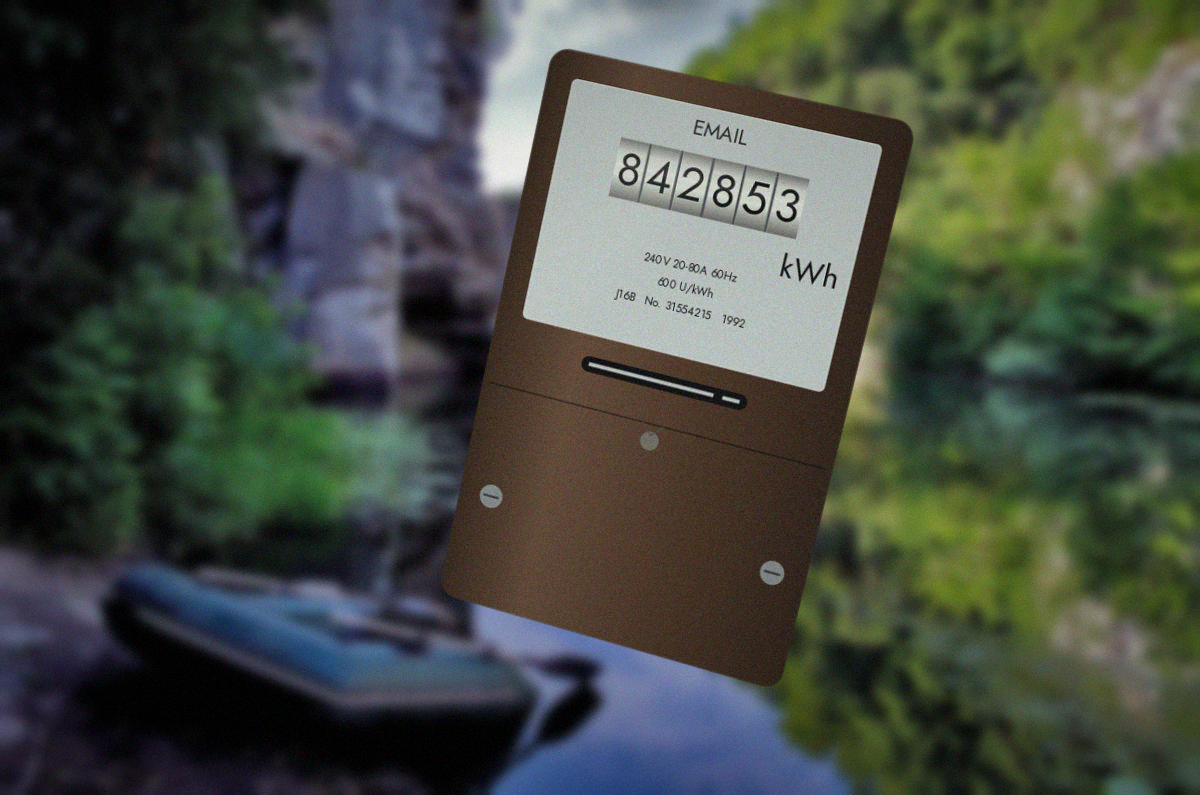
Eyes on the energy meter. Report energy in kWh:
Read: 842853 kWh
